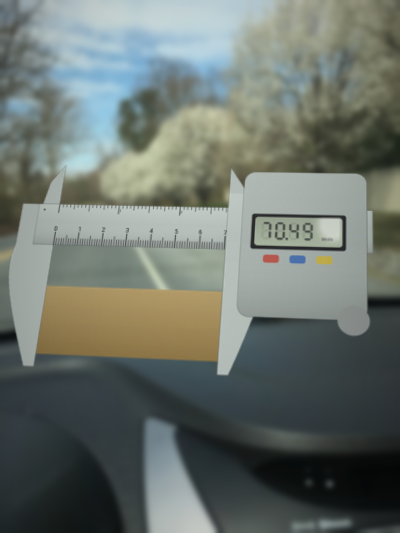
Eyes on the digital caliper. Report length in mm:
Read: 70.49 mm
